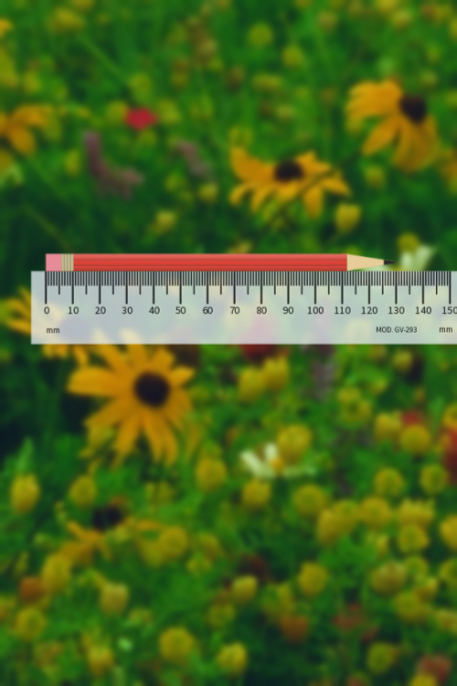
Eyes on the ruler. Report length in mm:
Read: 130 mm
